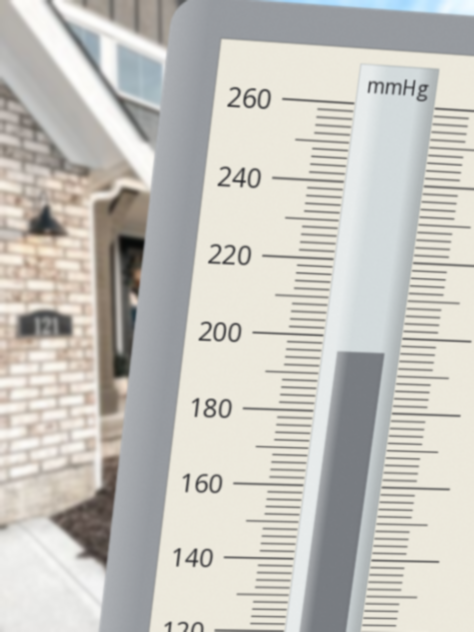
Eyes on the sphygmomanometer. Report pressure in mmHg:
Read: 196 mmHg
